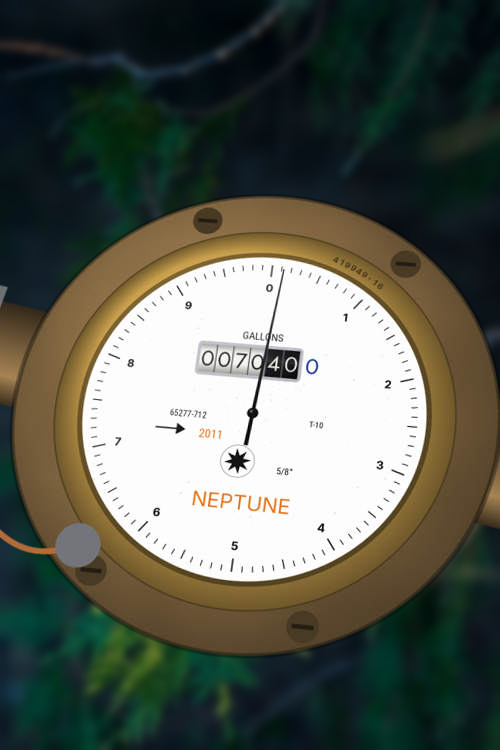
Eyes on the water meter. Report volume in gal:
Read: 70400.1 gal
